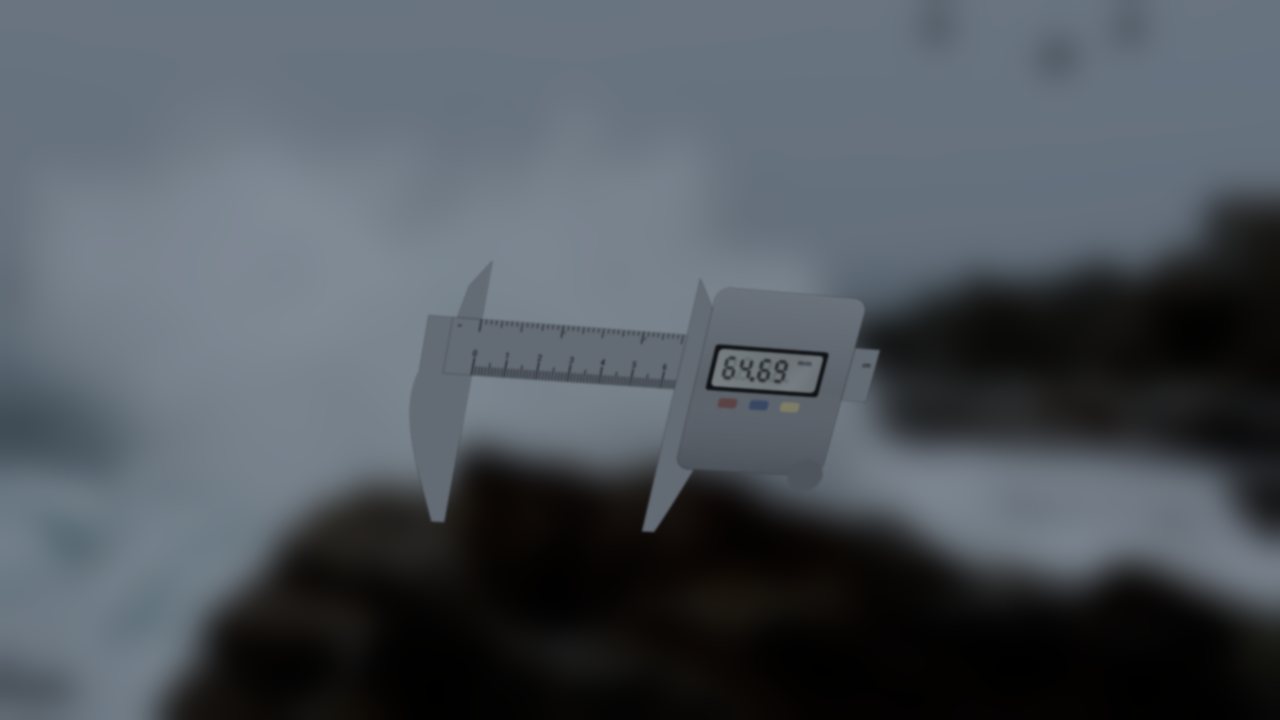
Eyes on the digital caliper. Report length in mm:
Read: 64.69 mm
